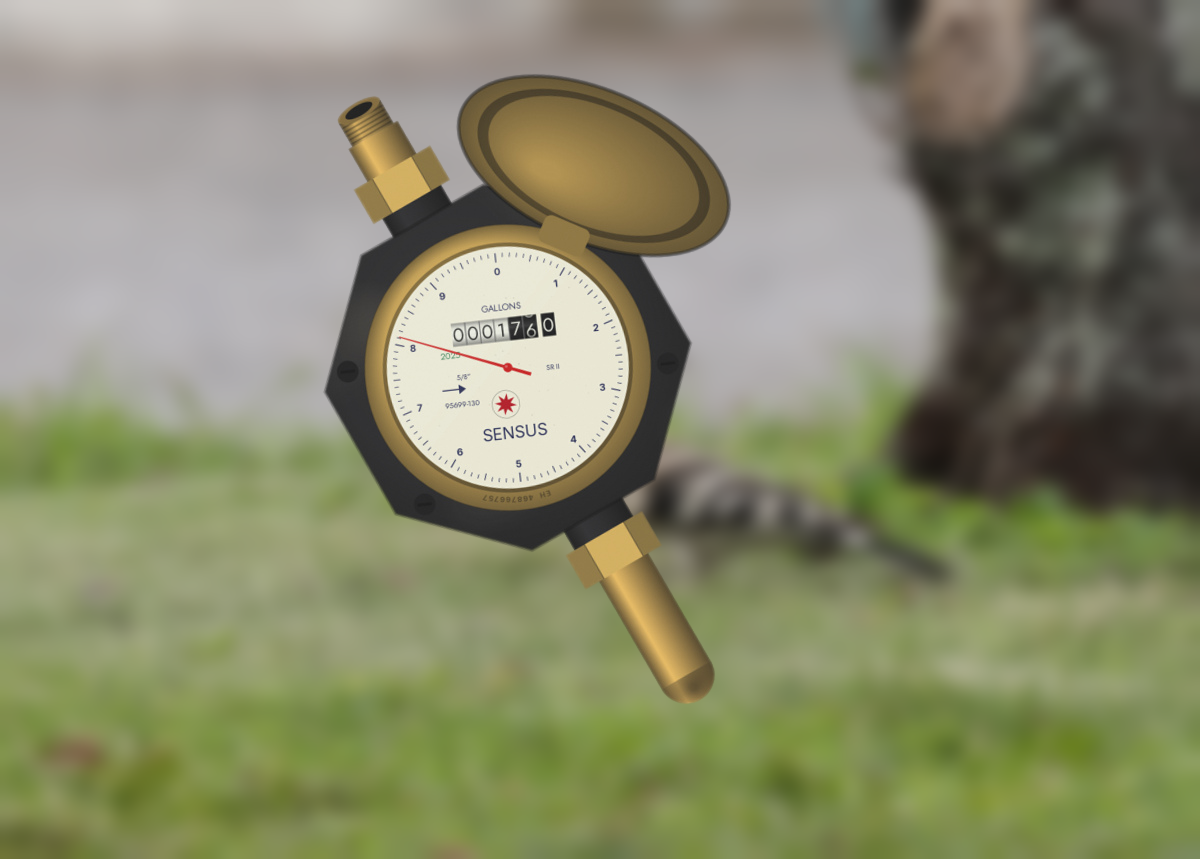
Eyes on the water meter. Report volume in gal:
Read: 1758.1 gal
